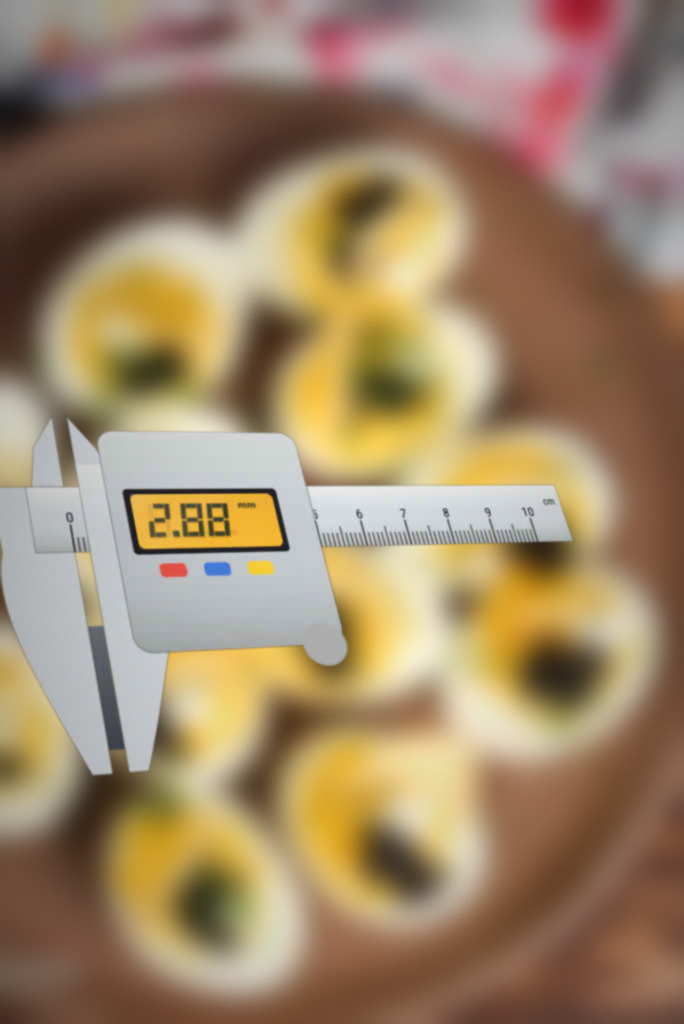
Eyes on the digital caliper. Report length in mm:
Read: 2.88 mm
